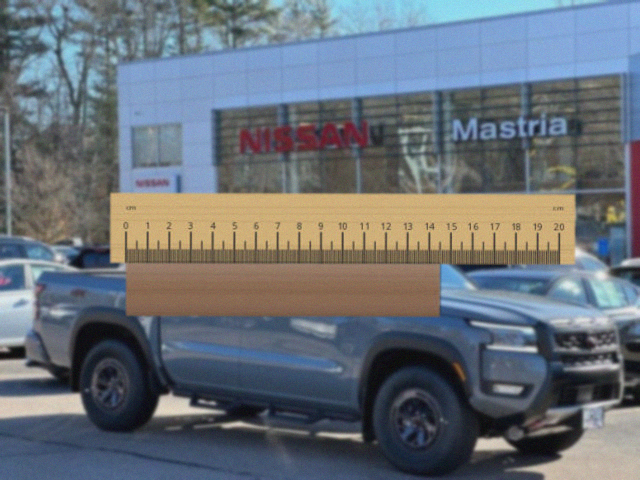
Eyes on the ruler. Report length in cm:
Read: 14.5 cm
